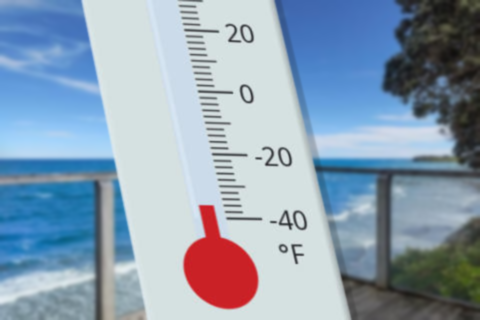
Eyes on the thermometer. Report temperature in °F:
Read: -36 °F
